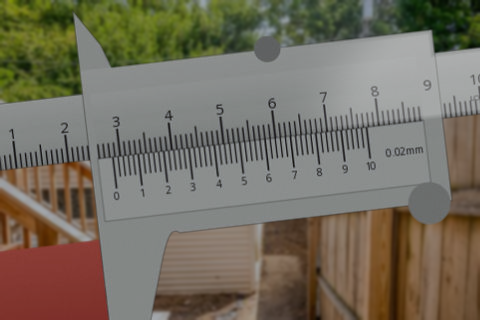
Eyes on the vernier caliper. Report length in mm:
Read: 28.6 mm
